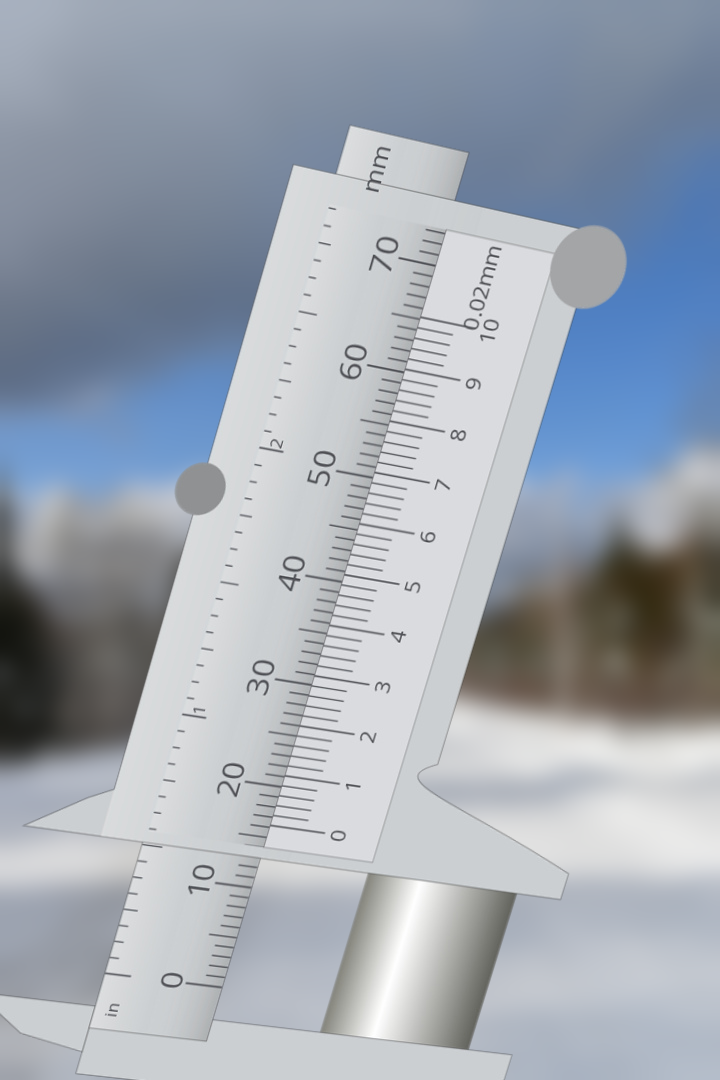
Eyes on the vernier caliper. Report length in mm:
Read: 16.2 mm
